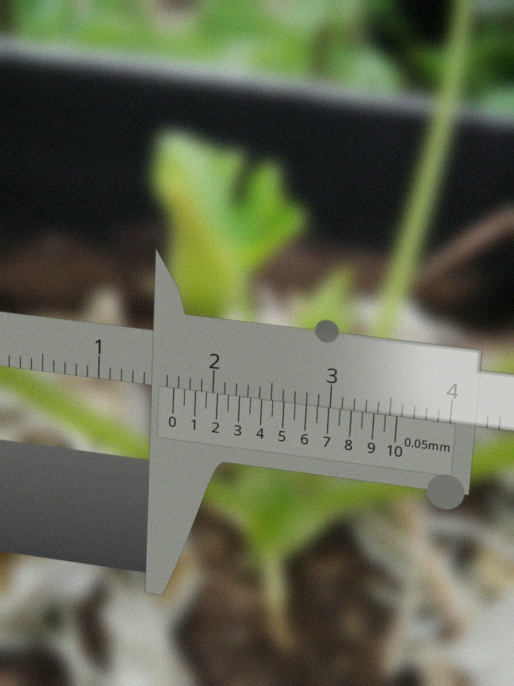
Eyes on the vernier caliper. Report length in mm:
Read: 16.6 mm
